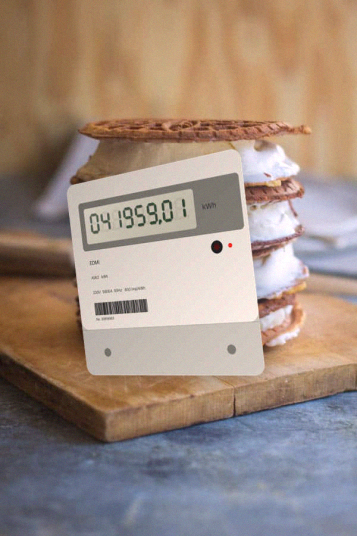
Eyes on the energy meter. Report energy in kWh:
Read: 41959.01 kWh
